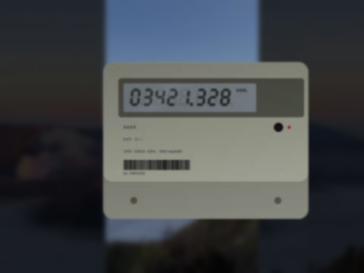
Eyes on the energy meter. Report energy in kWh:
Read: 3421.328 kWh
